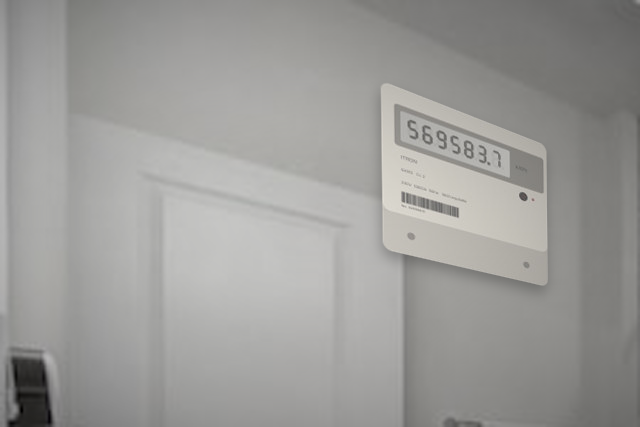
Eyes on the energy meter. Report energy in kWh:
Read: 569583.7 kWh
